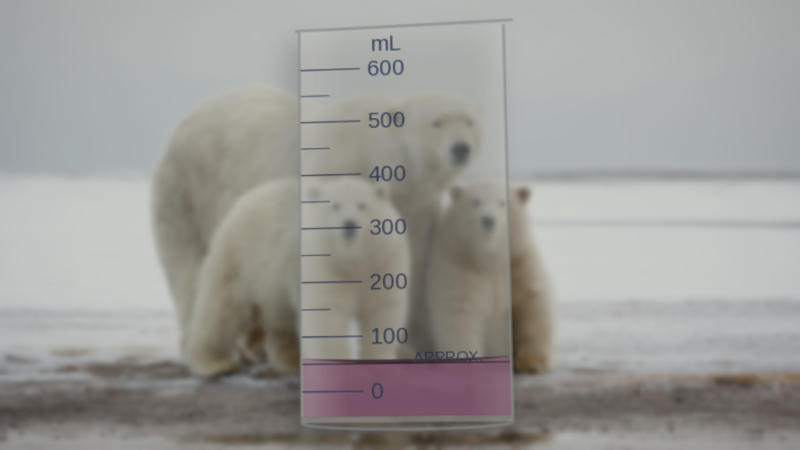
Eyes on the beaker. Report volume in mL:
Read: 50 mL
